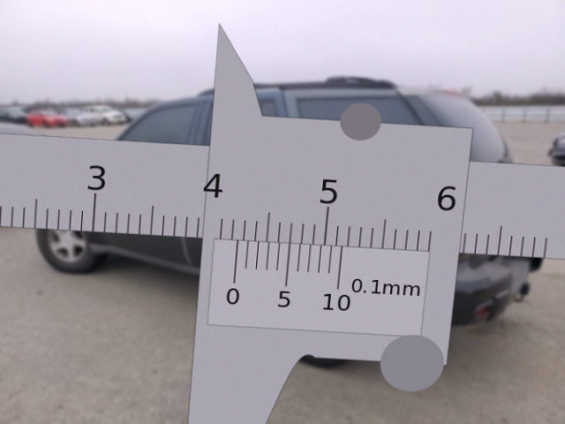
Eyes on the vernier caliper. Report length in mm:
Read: 42.5 mm
